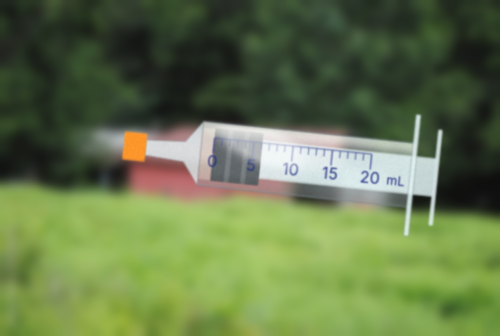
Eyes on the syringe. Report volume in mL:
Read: 0 mL
